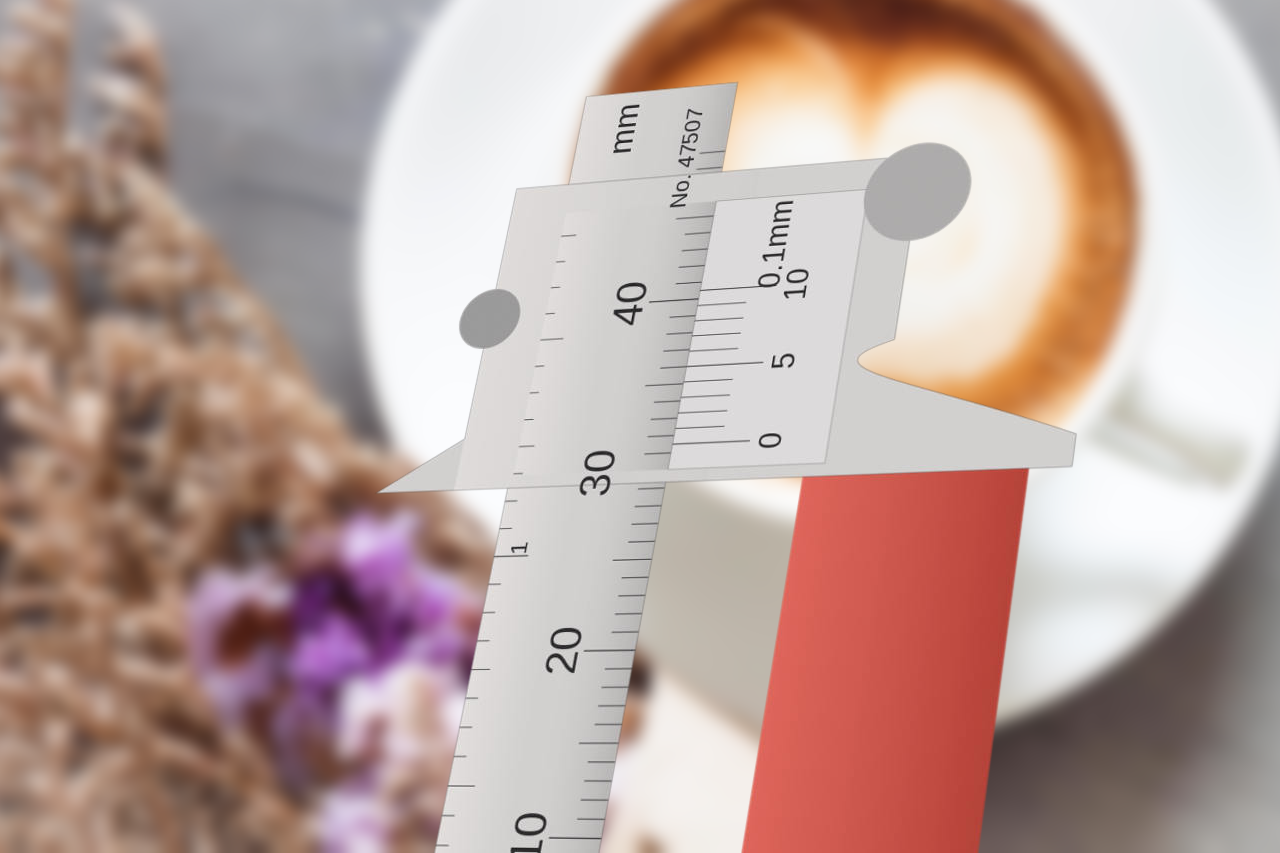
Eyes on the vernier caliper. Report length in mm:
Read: 31.5 mm
